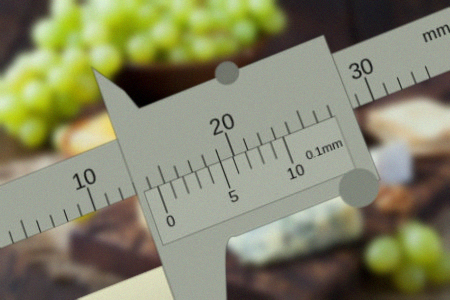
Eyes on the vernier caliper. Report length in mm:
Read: 14.5 mm
